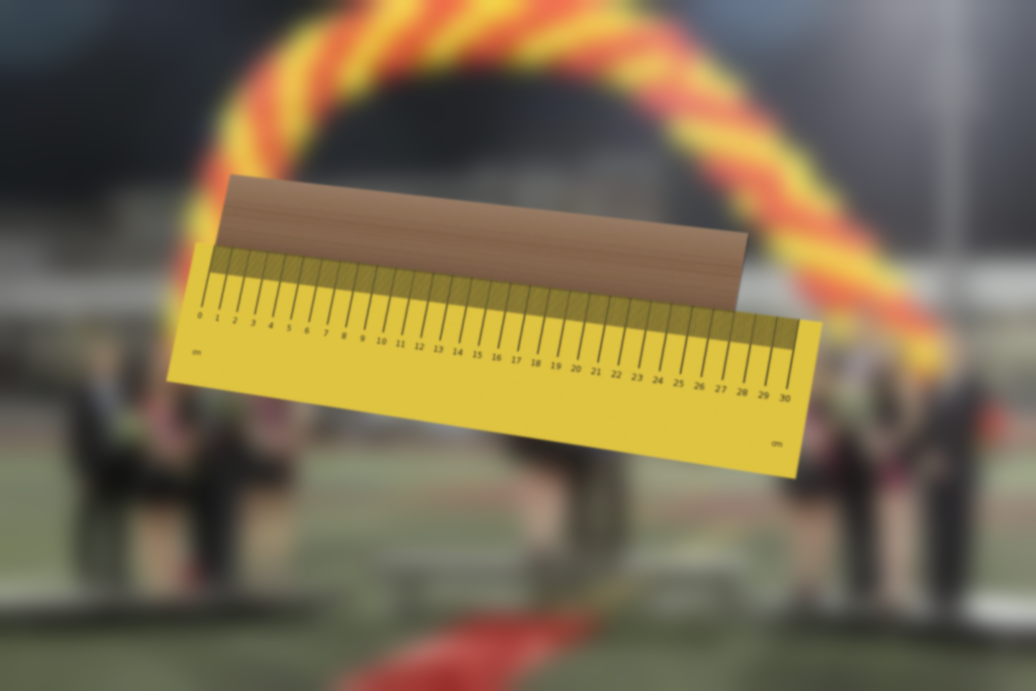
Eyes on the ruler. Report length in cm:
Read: 27 cm
